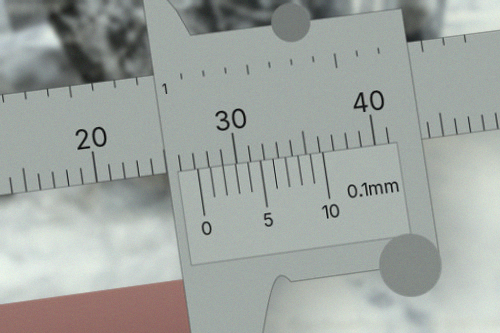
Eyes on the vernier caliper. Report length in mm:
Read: 27.2 mm
